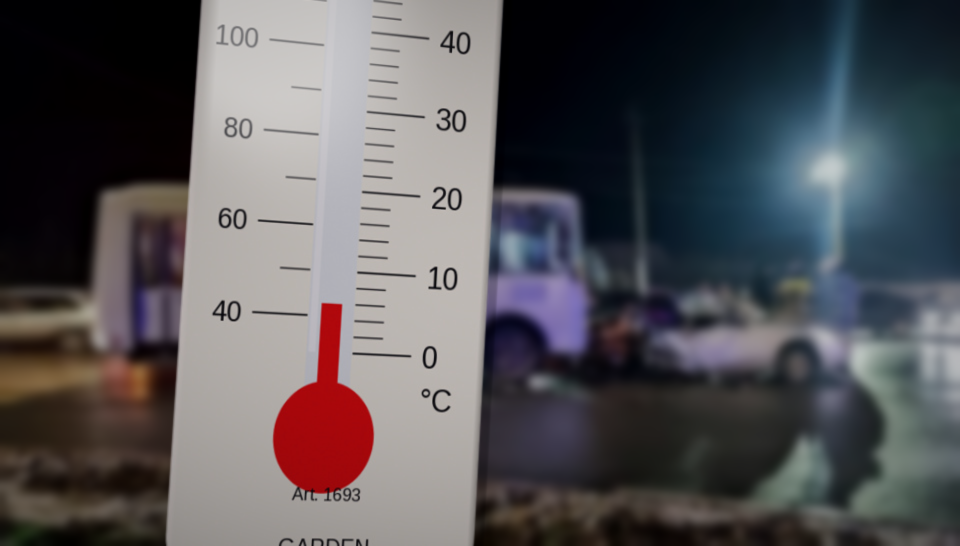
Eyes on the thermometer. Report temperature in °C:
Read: 6 °C
